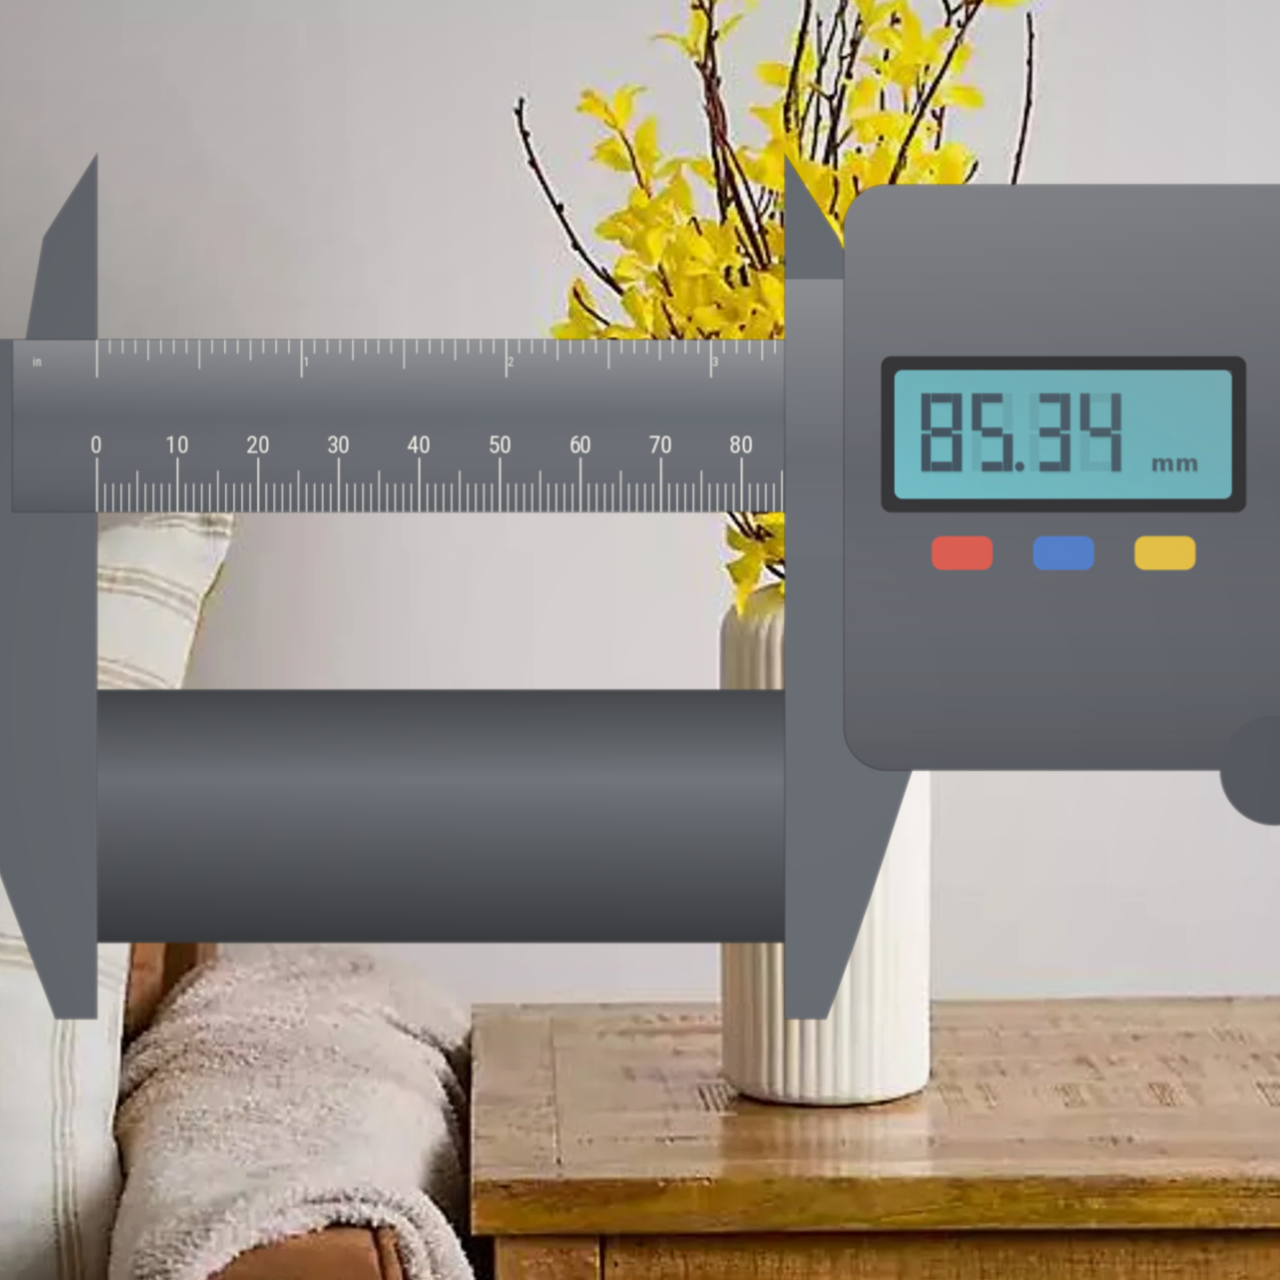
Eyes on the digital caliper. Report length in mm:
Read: 85.34 mm
